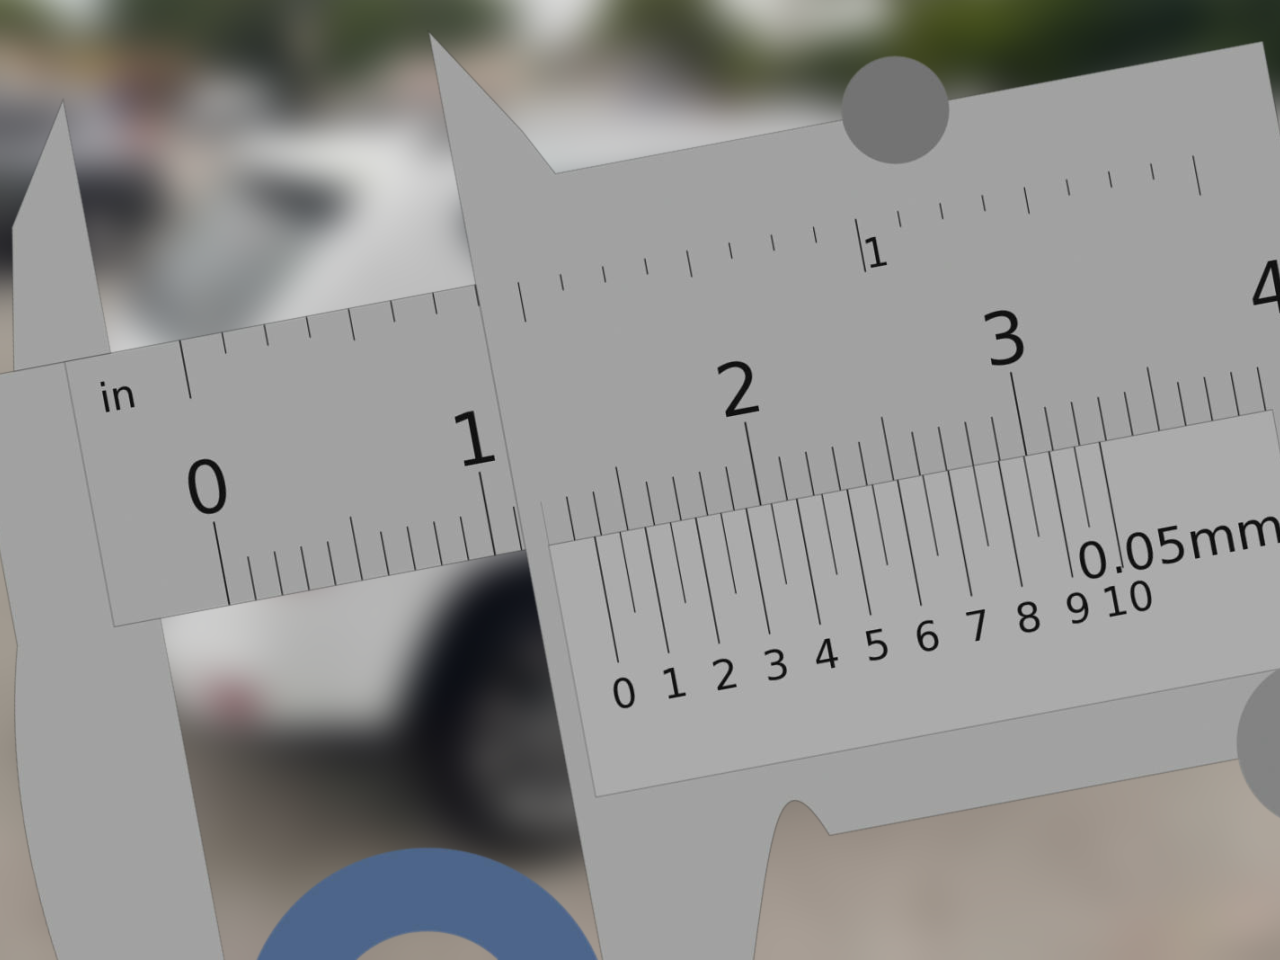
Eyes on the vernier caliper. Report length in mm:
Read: 13.75 mm
